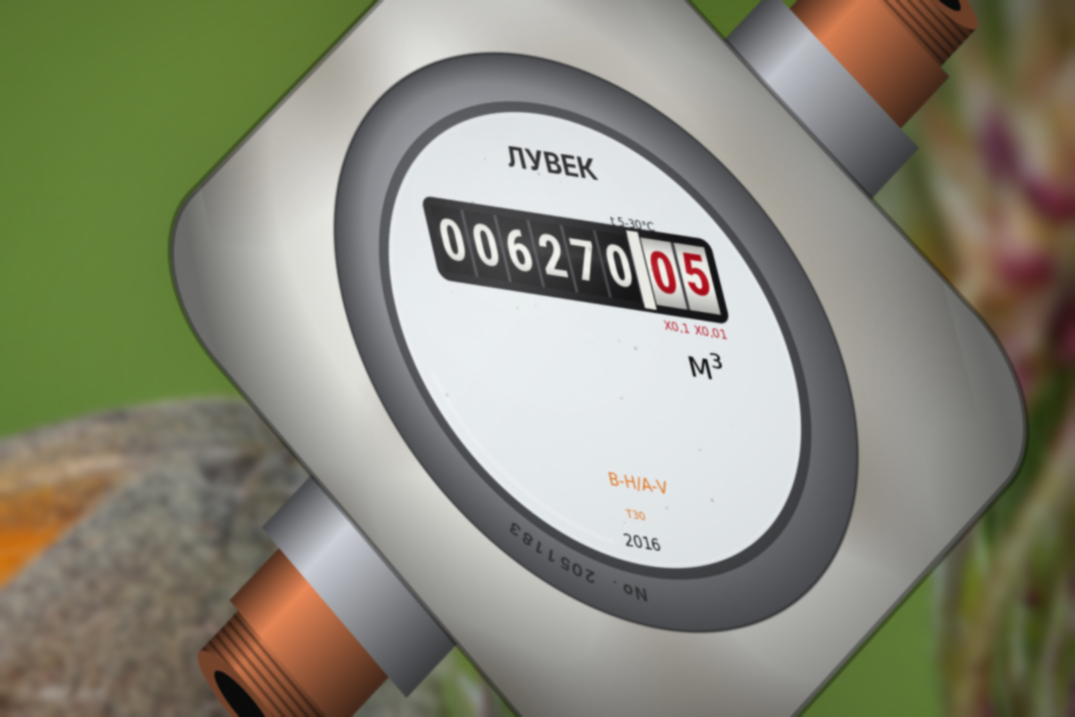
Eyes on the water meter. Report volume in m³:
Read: 6270.05 m³
